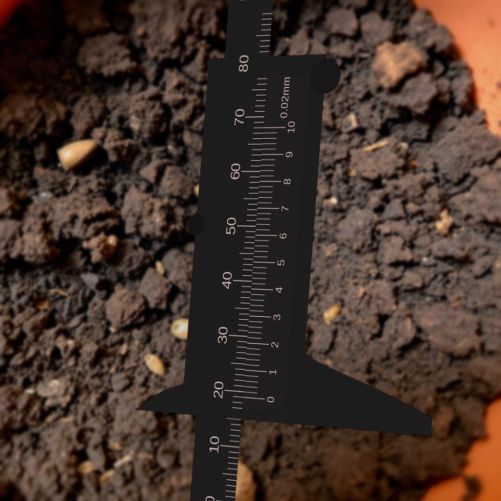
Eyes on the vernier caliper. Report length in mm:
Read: 19.0 mm
